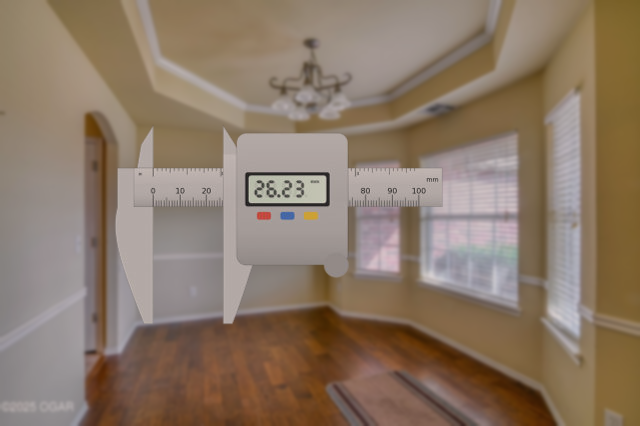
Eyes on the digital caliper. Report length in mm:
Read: 26.23 mm
